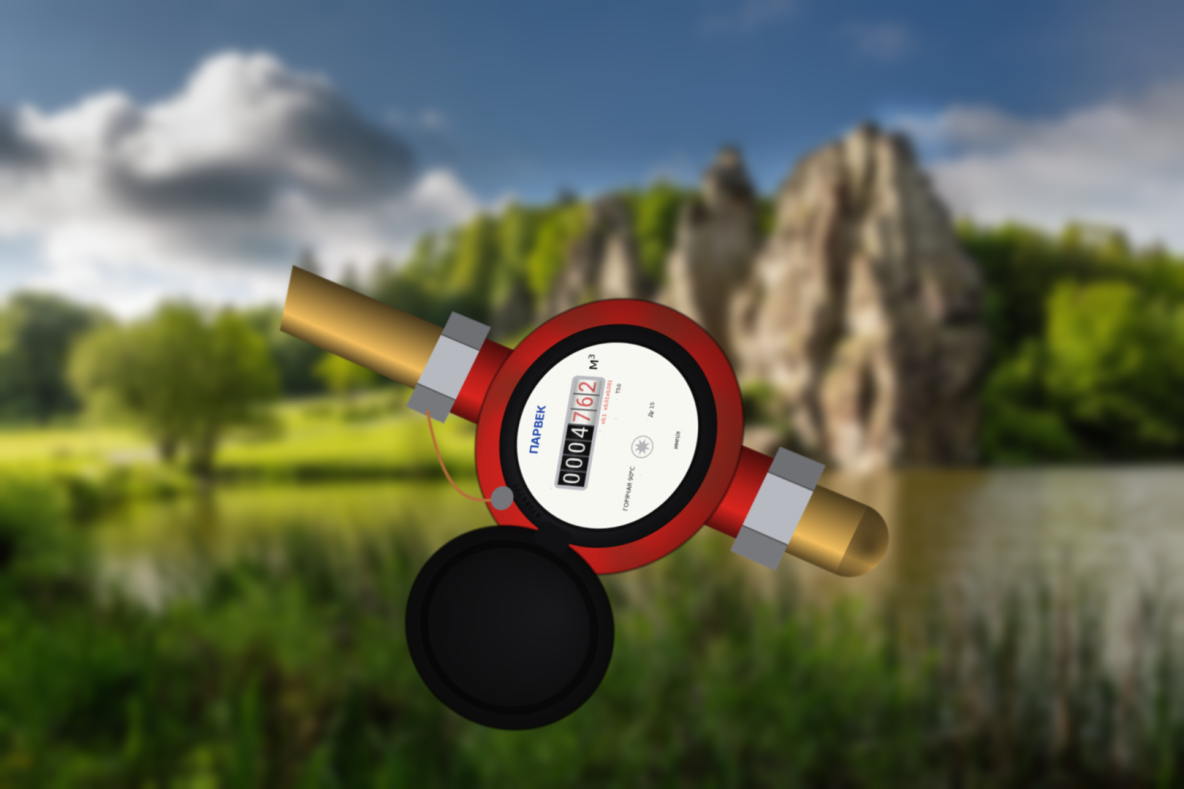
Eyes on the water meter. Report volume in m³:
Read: 4.762 m³
